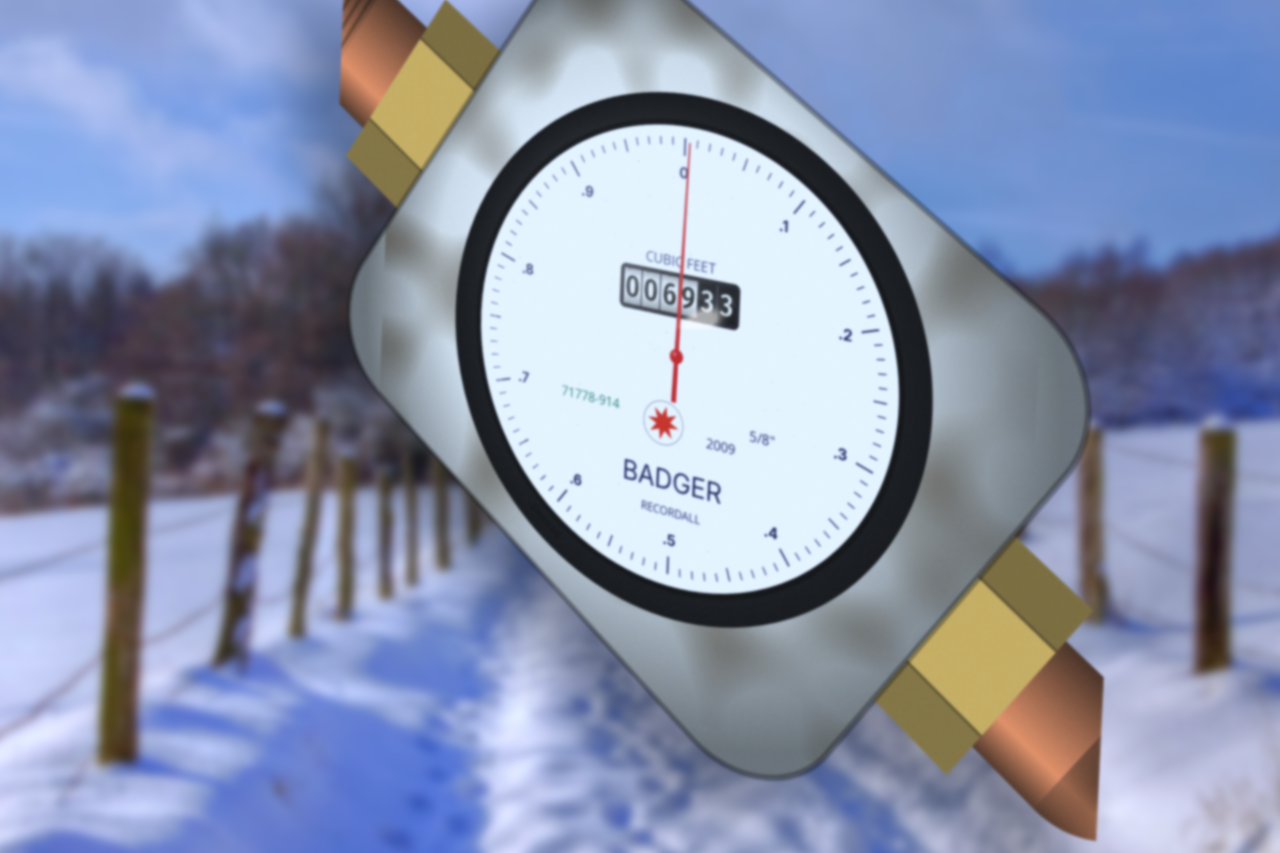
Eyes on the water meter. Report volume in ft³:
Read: 6933.00 ft³
